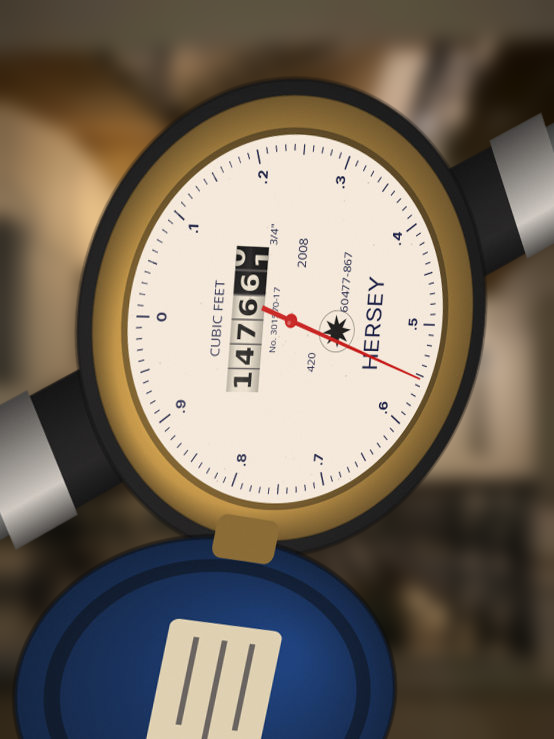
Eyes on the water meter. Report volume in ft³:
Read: 147660.55 ft³
